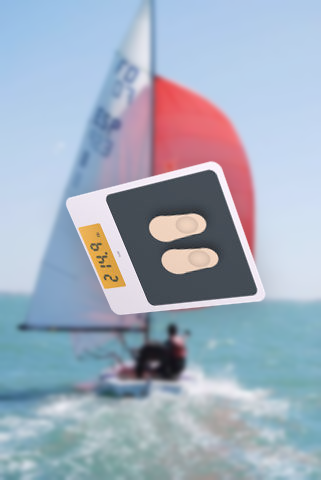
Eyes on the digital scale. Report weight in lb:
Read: 214.9 lb
